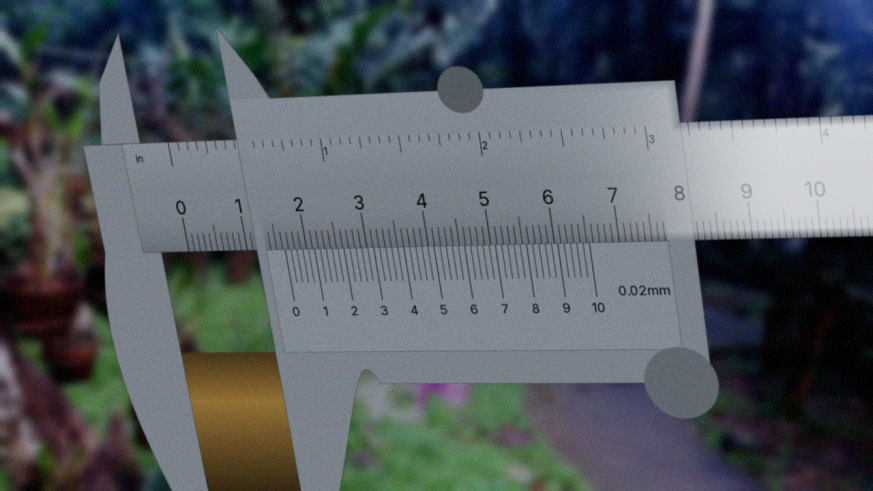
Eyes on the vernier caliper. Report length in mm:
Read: 16.4 mm
